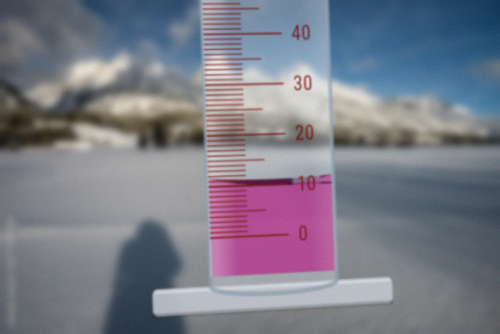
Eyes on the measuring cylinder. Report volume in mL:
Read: 10 mL
